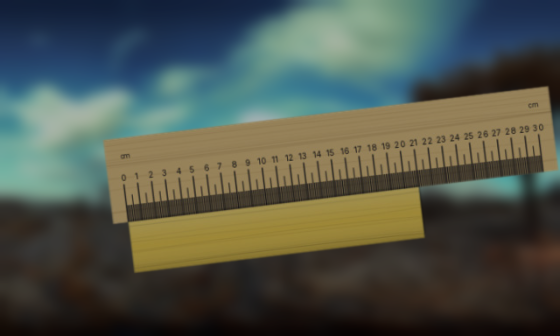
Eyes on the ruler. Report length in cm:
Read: 21 cm
